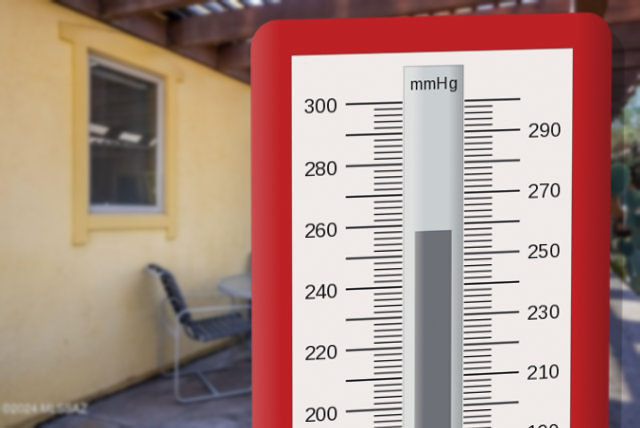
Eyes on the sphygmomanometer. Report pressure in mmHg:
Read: 258 mmHg
